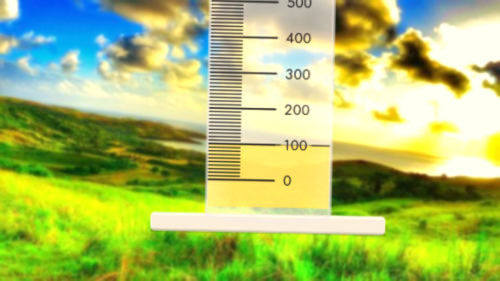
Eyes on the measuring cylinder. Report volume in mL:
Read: 100 mL
